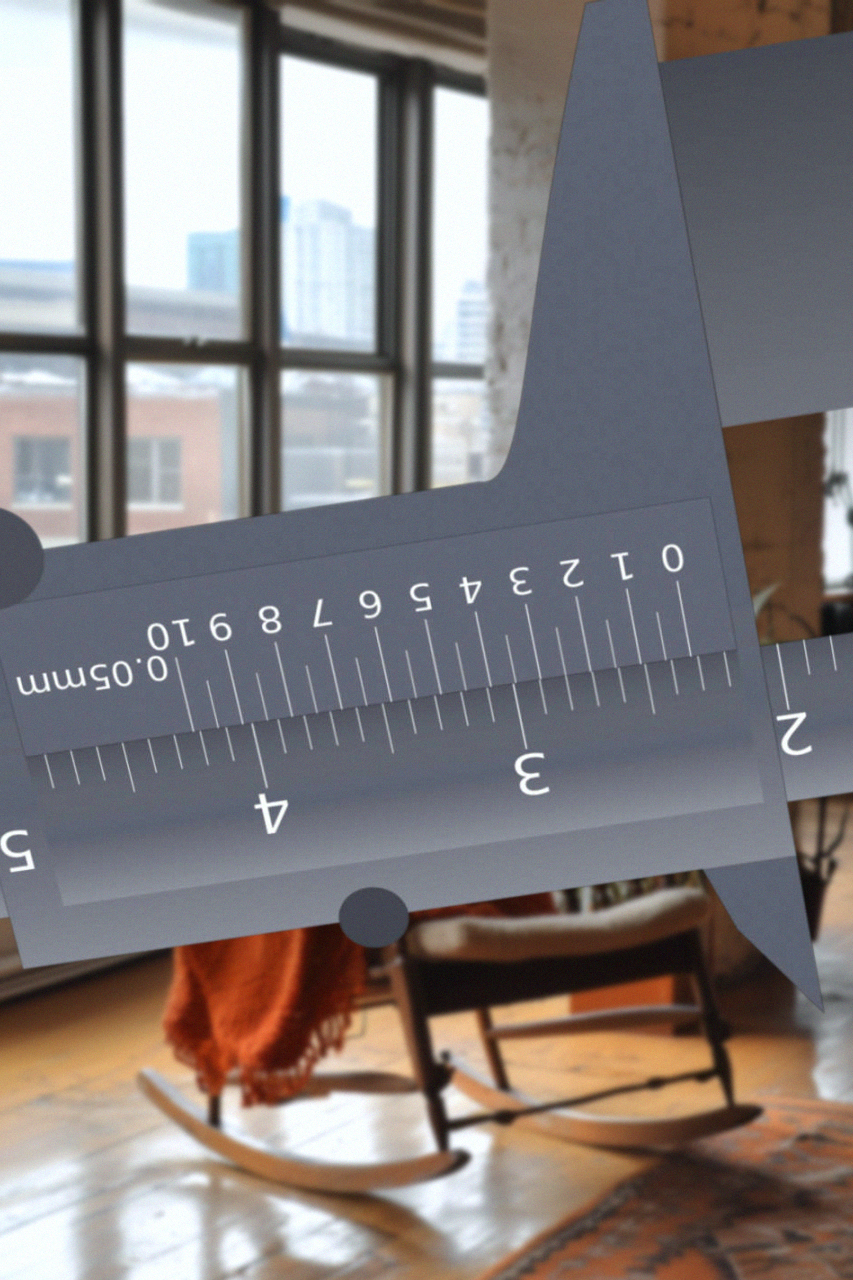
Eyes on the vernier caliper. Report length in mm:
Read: 23.25 mm
